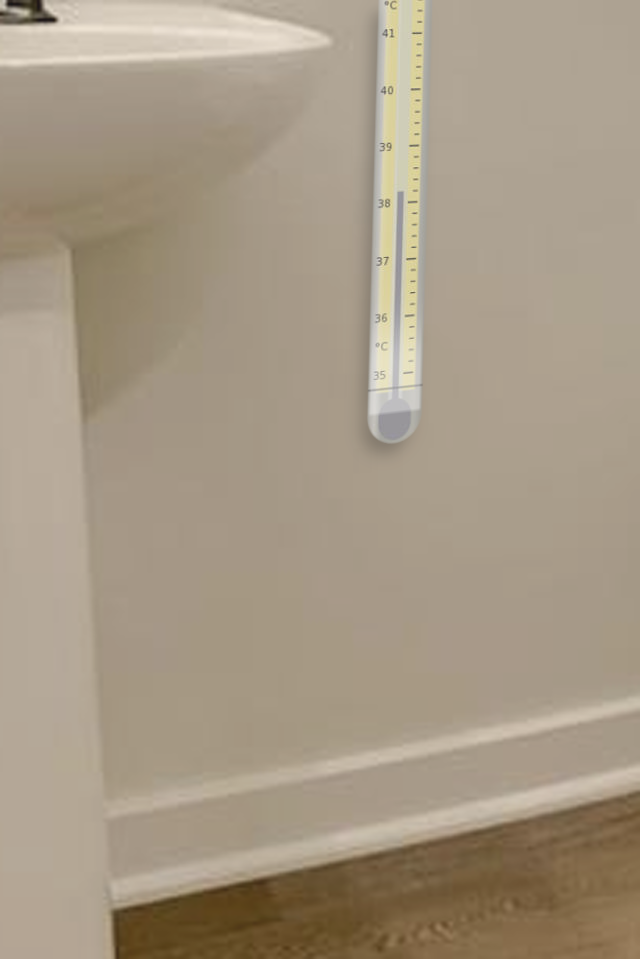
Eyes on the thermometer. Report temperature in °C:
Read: 38.2 °C
